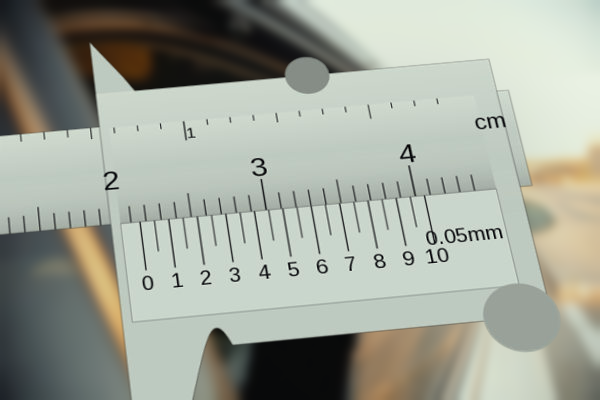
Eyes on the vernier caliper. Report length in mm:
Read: 21.6 mm
